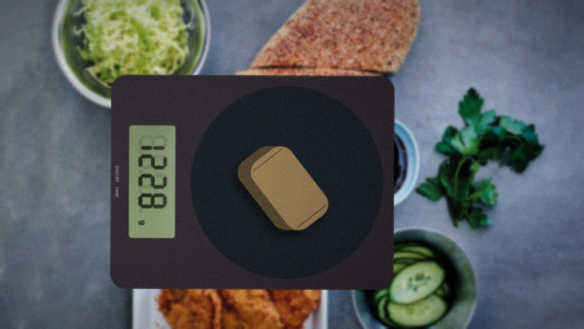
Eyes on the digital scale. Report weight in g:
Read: 1228 g
